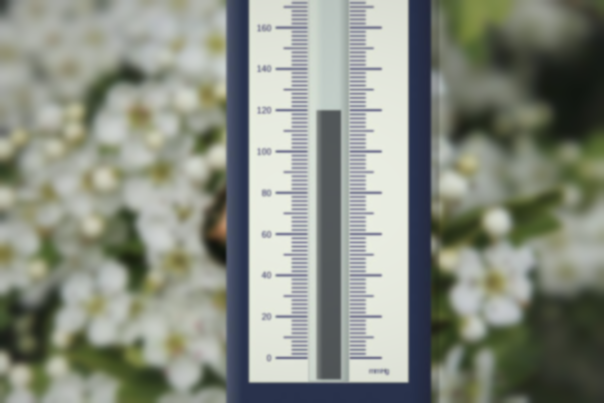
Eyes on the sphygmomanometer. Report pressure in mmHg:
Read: 120 mmHg
